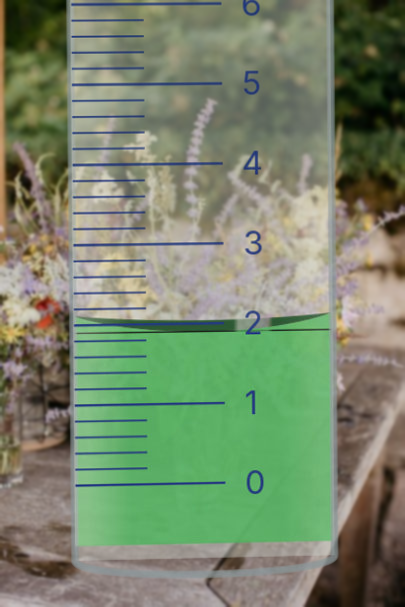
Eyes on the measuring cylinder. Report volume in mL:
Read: 1.9 mL
